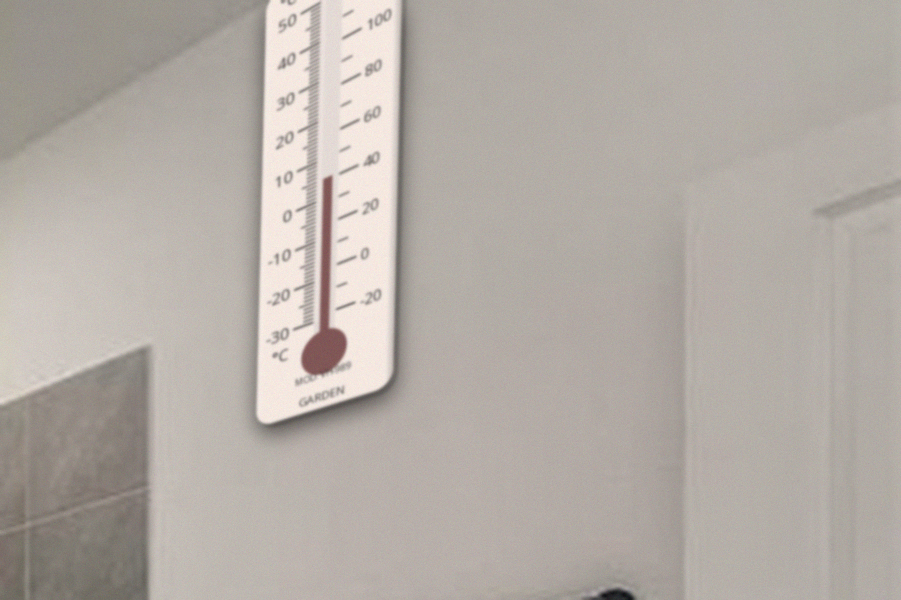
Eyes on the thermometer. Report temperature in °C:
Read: 5 °C
